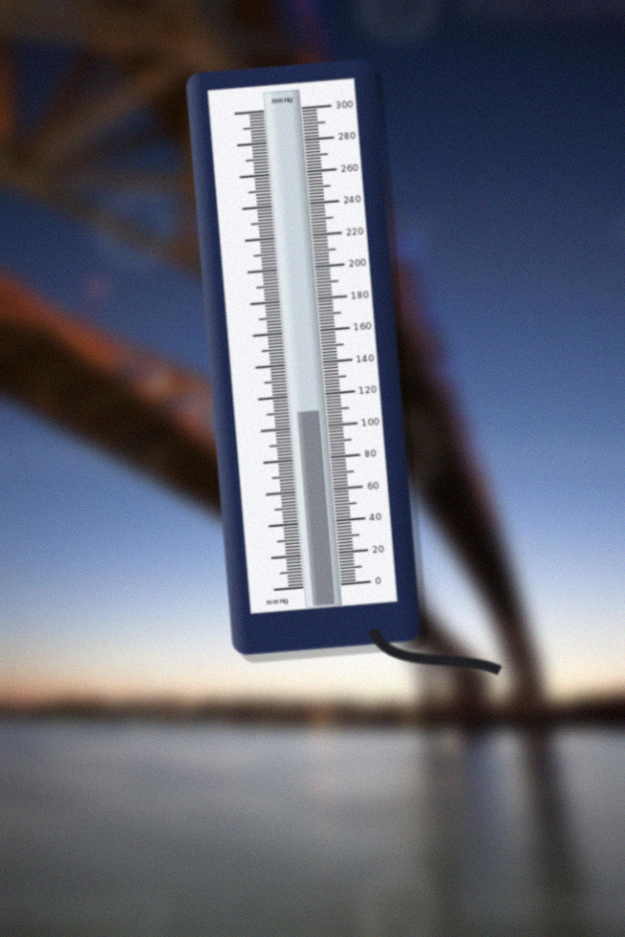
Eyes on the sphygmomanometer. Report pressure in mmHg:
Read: 110 mmHg
